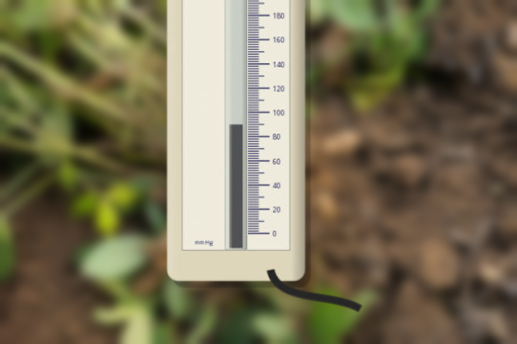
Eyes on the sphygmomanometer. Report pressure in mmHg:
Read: 90 mmHg
